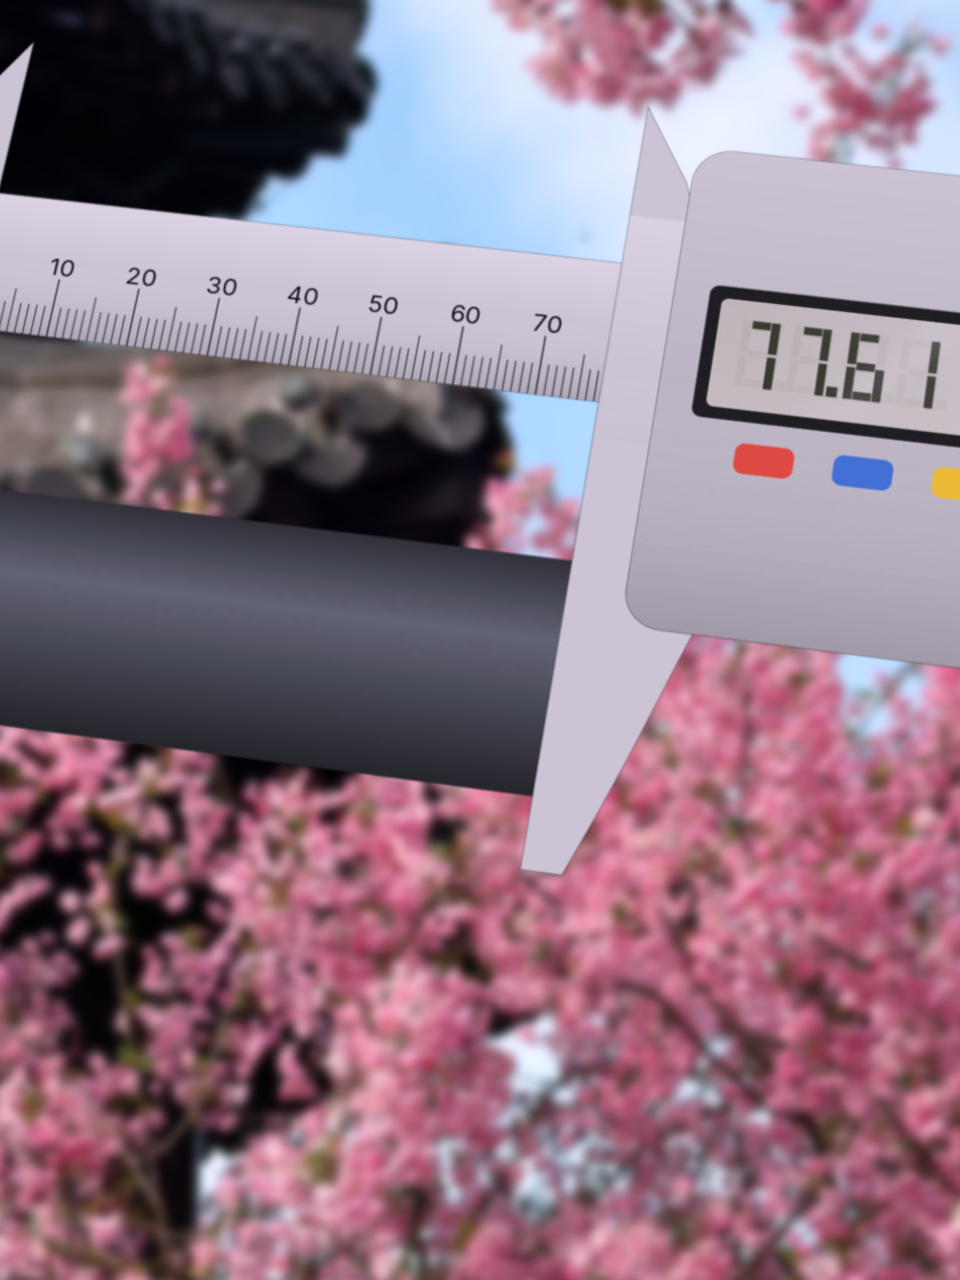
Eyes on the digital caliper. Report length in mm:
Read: 77.61 mm
